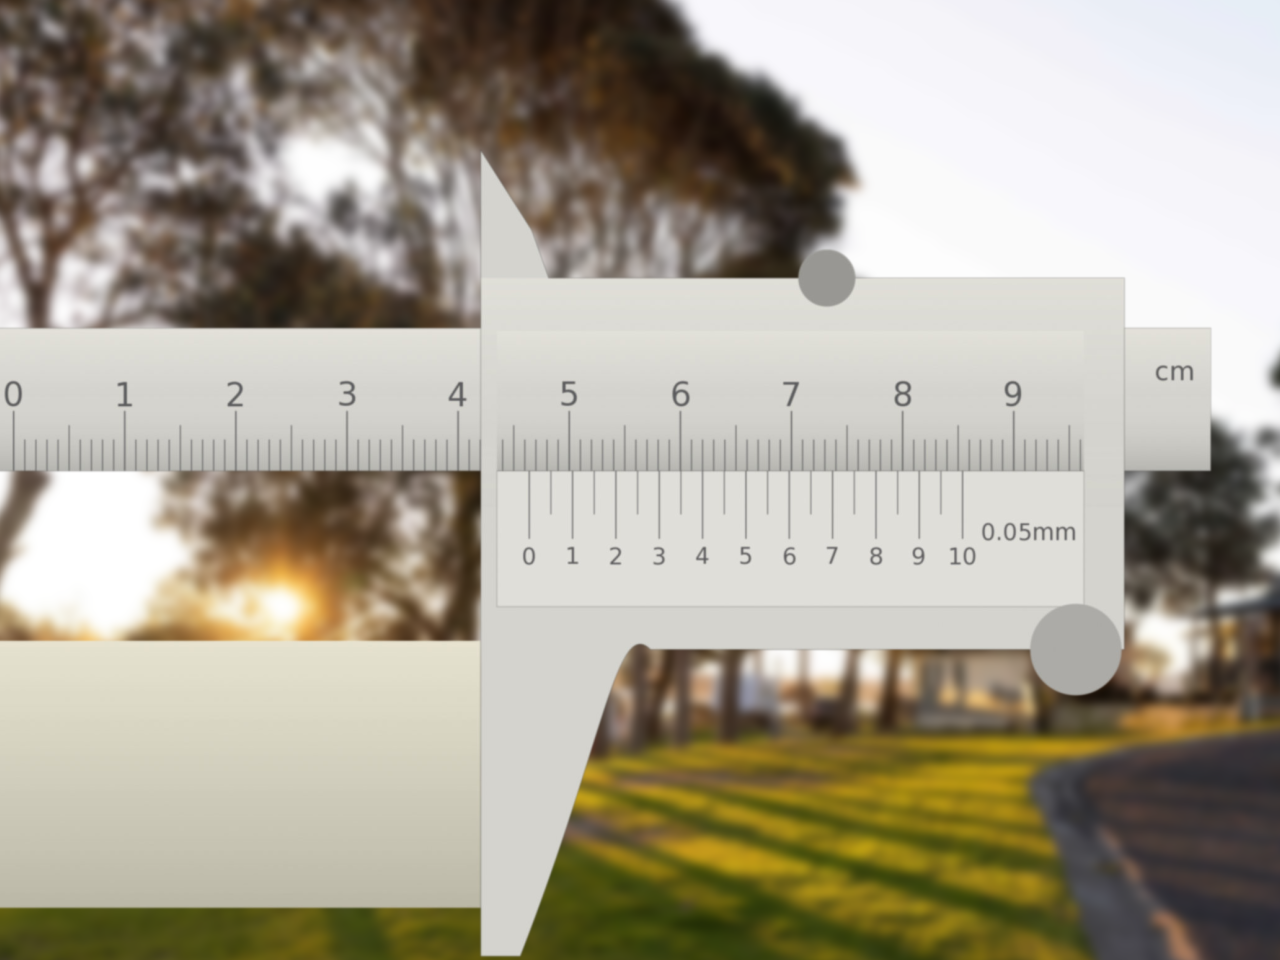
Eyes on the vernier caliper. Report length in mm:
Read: 46.4 mm
